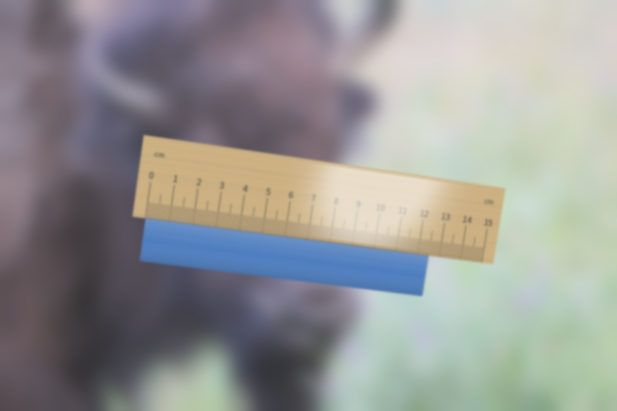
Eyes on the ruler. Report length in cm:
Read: 12.5 cm
